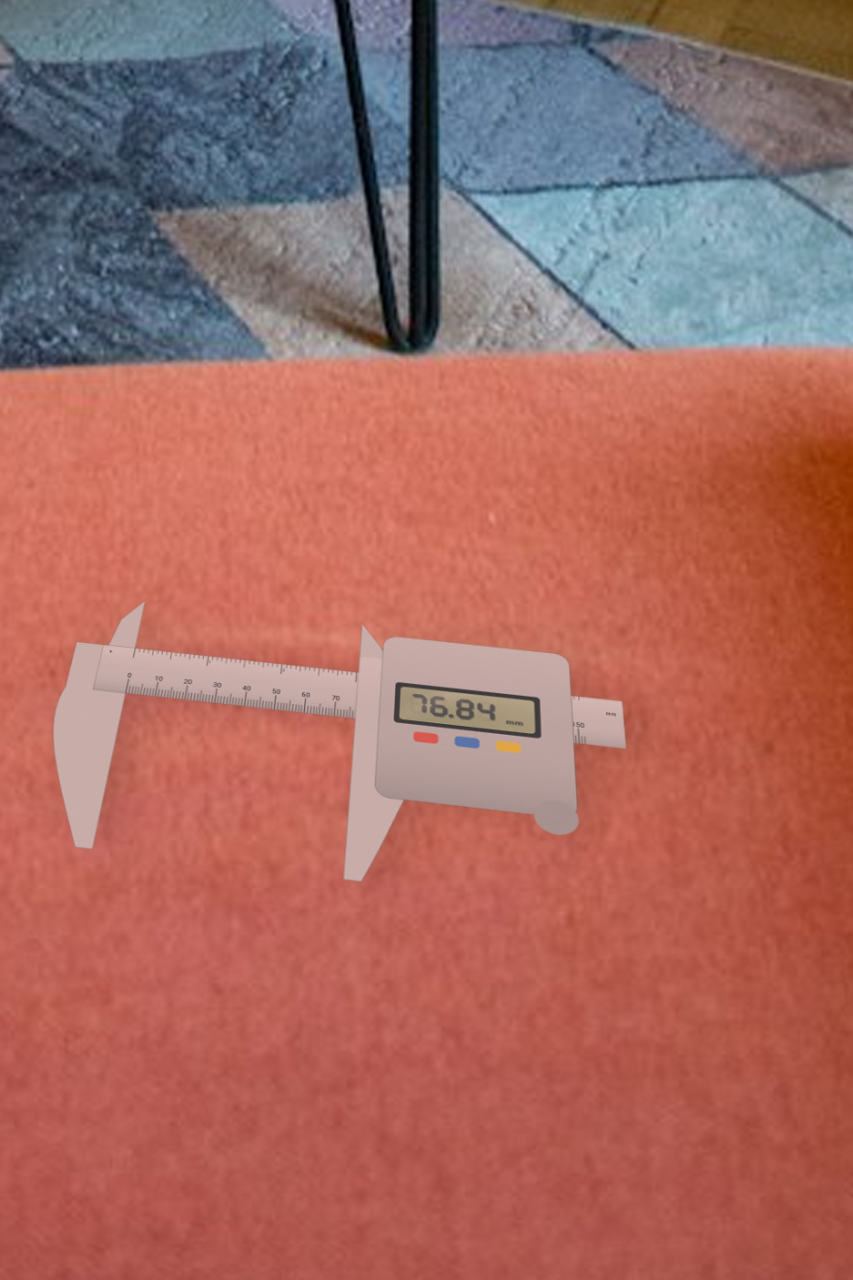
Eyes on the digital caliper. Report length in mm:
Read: 76.84 mm
